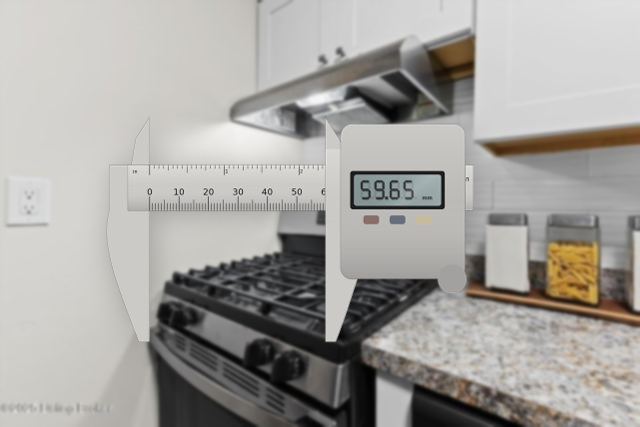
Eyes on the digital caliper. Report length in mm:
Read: 59.65 mm
